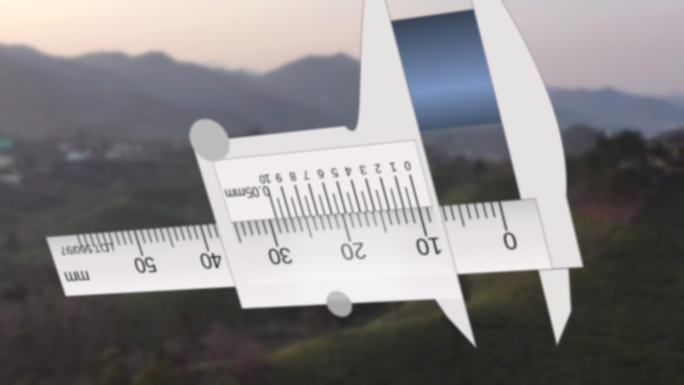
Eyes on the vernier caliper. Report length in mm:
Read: 10.0 mm
